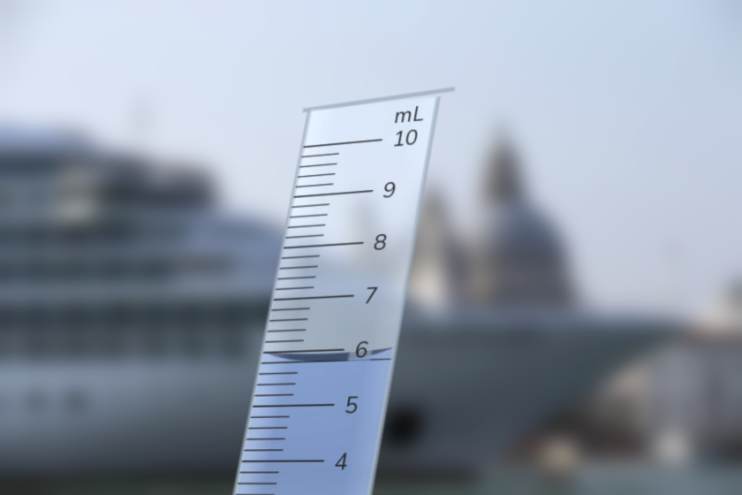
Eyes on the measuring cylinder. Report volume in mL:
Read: 5.8 mL
